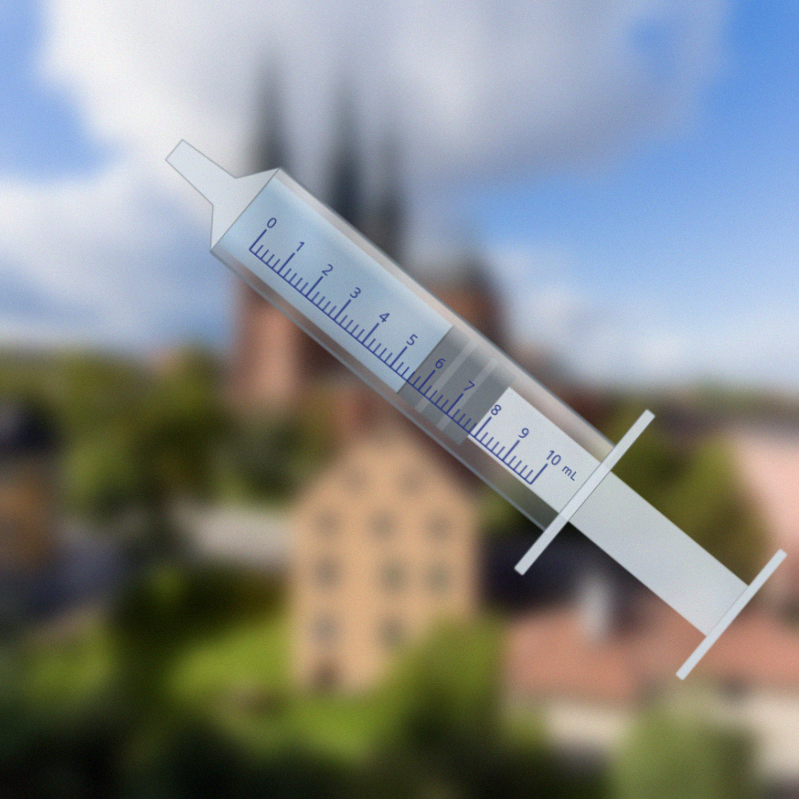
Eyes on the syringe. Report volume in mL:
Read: 5.6 mL
